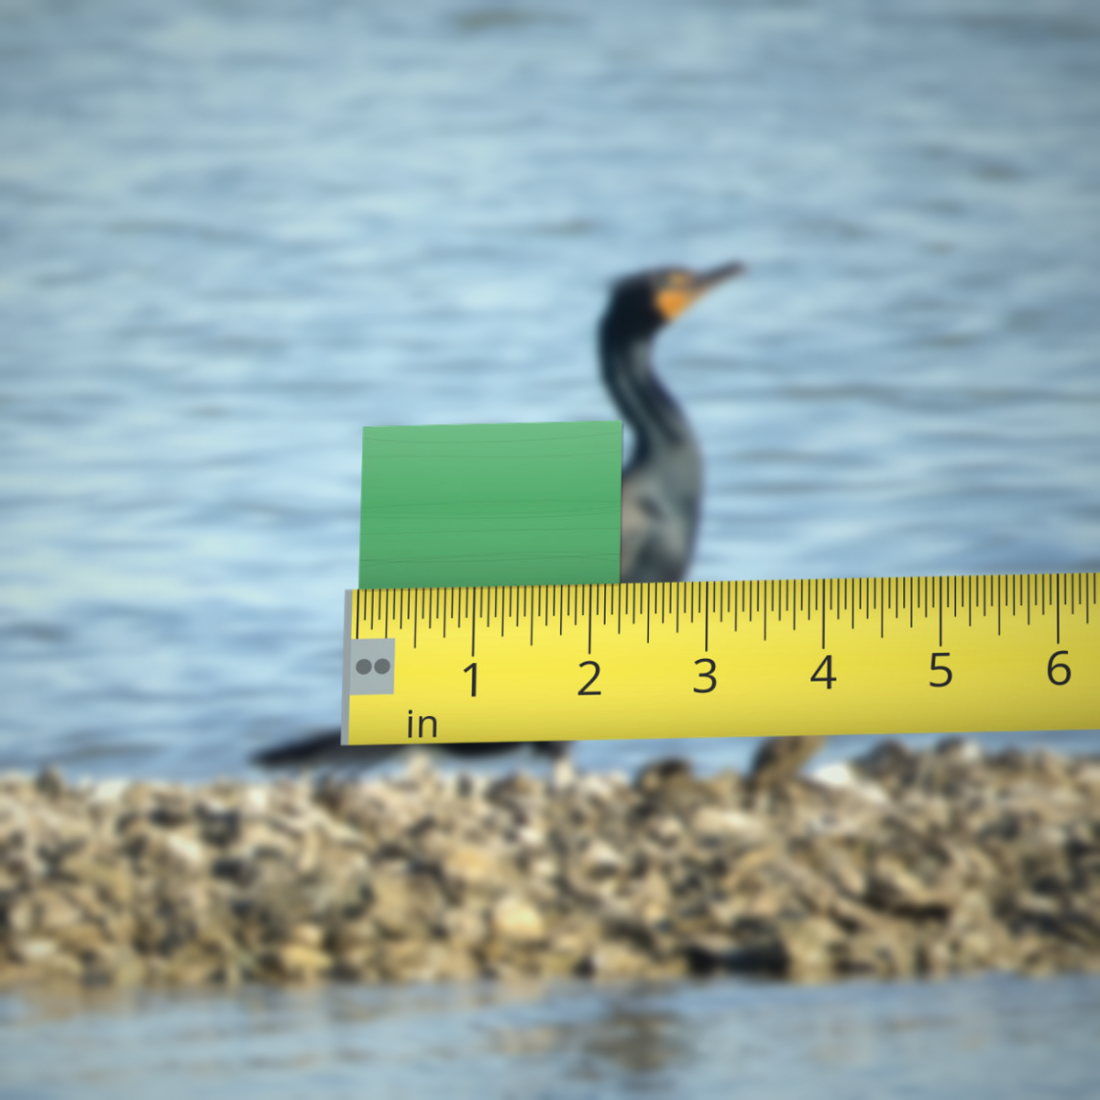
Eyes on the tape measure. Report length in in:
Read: 2.25 in
